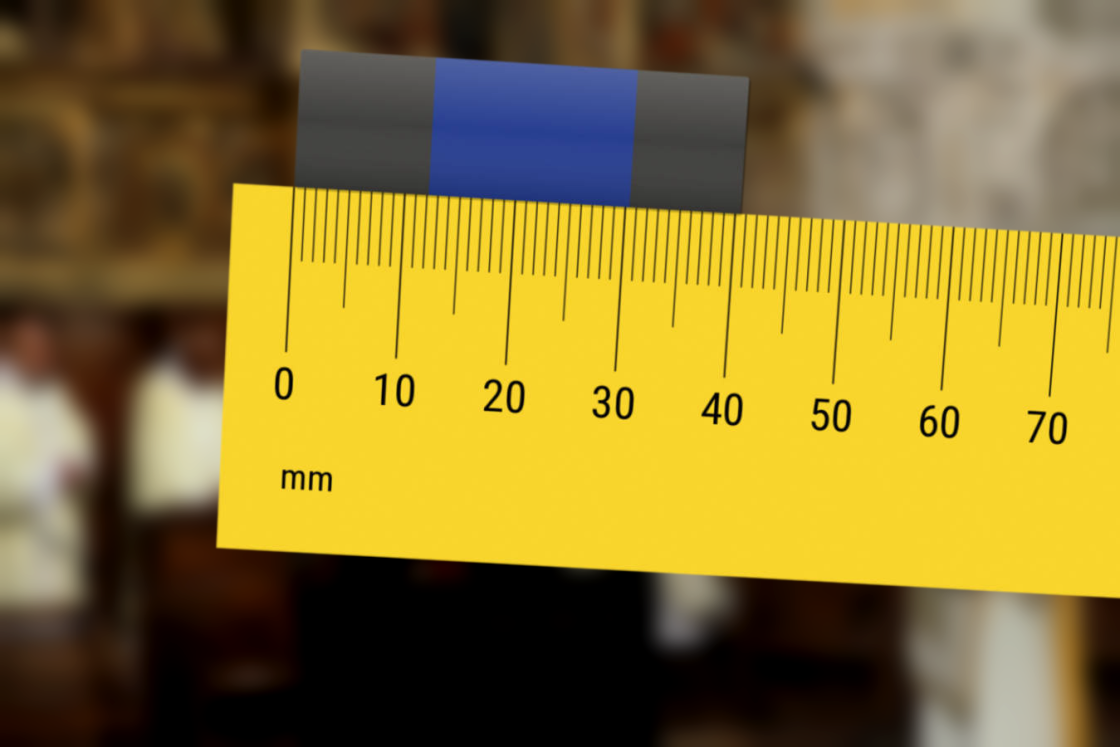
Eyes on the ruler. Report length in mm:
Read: 40.5 mm
